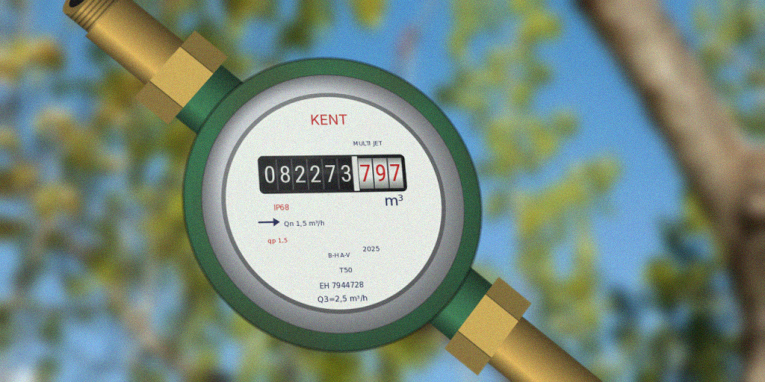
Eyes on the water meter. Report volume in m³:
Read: 82273.797 m³
